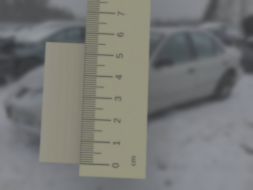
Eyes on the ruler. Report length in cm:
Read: 5.5 cm
